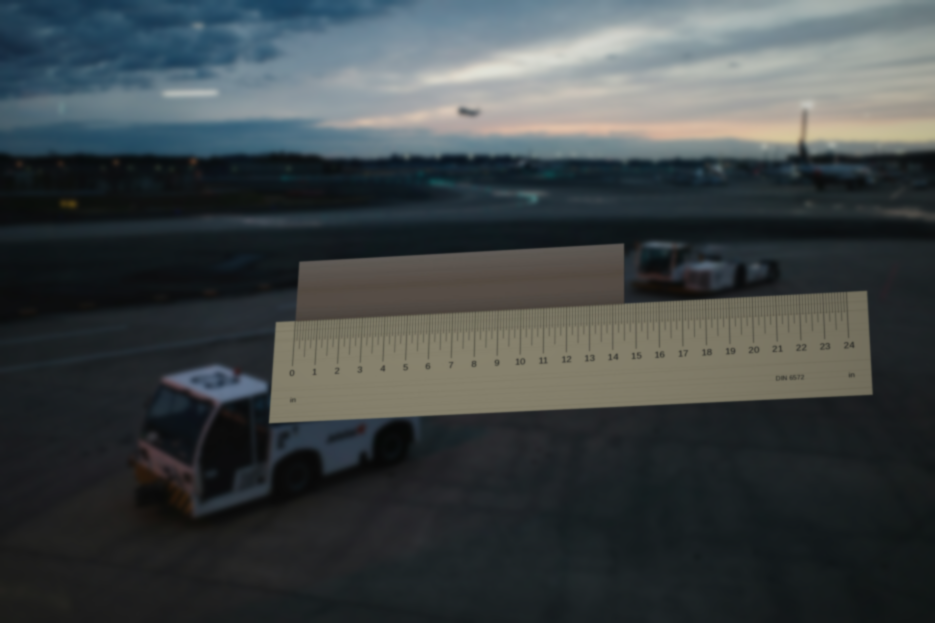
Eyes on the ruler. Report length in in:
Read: 14.5 in
